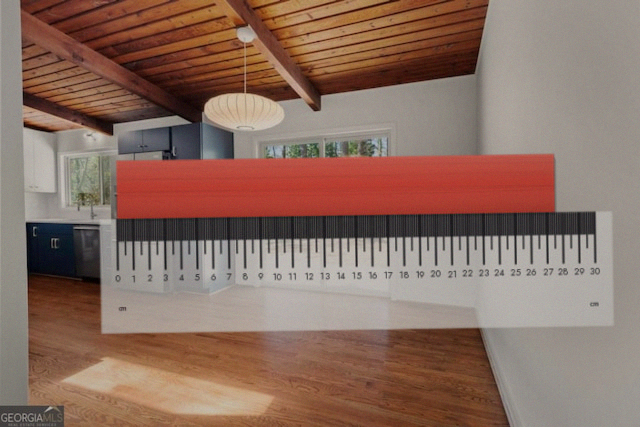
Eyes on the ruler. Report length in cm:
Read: 27.5 cm
